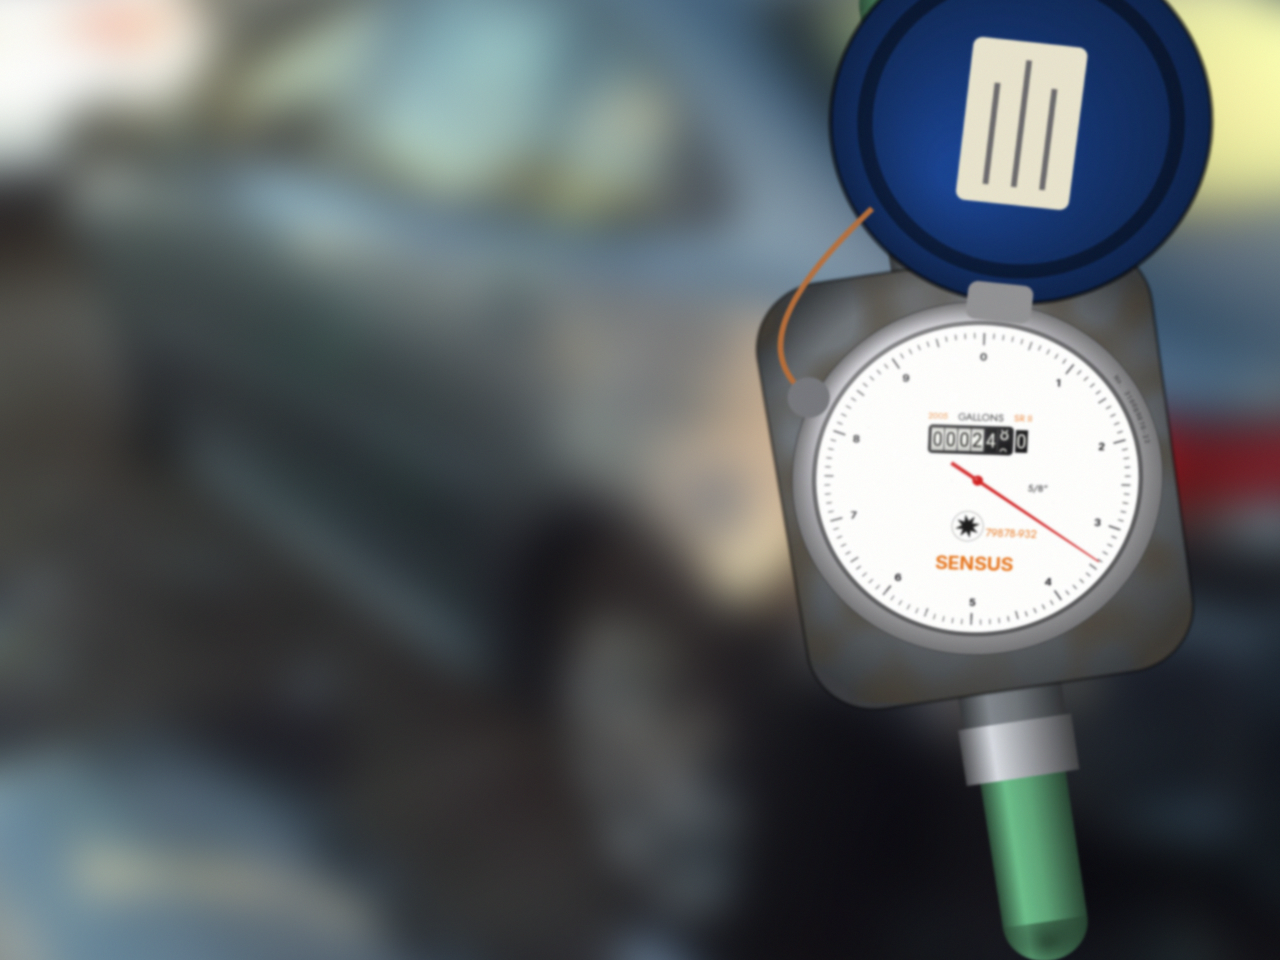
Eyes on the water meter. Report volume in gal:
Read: 2483.4 gal
